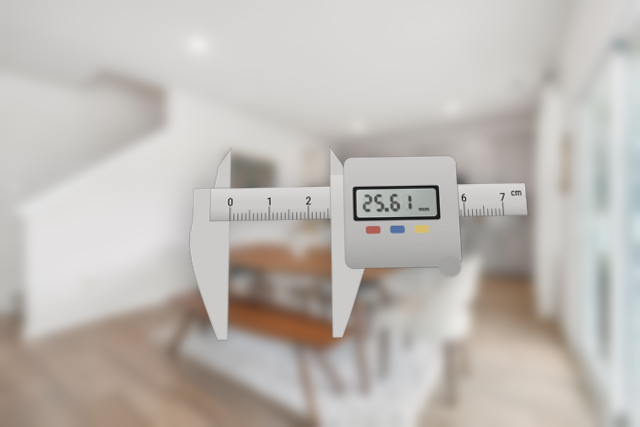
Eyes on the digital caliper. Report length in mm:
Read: 25.61 mm
